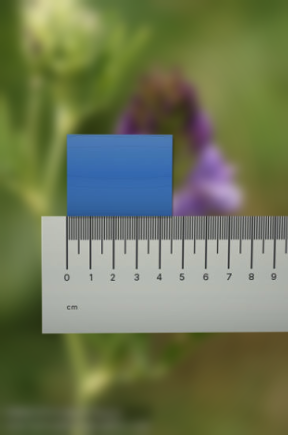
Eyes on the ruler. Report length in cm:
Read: 4.5 cm
